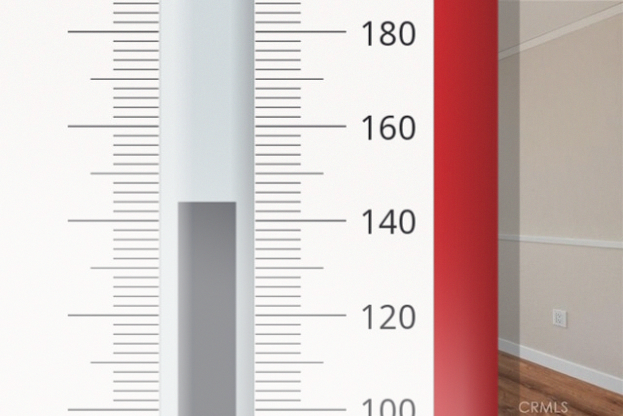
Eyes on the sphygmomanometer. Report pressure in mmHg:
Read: 144 mmHg
